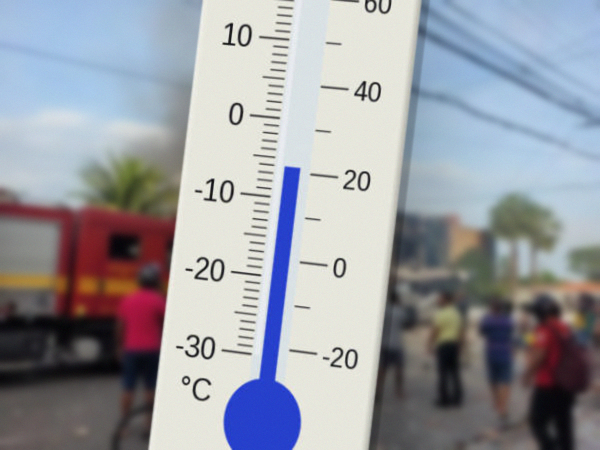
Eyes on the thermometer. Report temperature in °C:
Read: -6 °C
